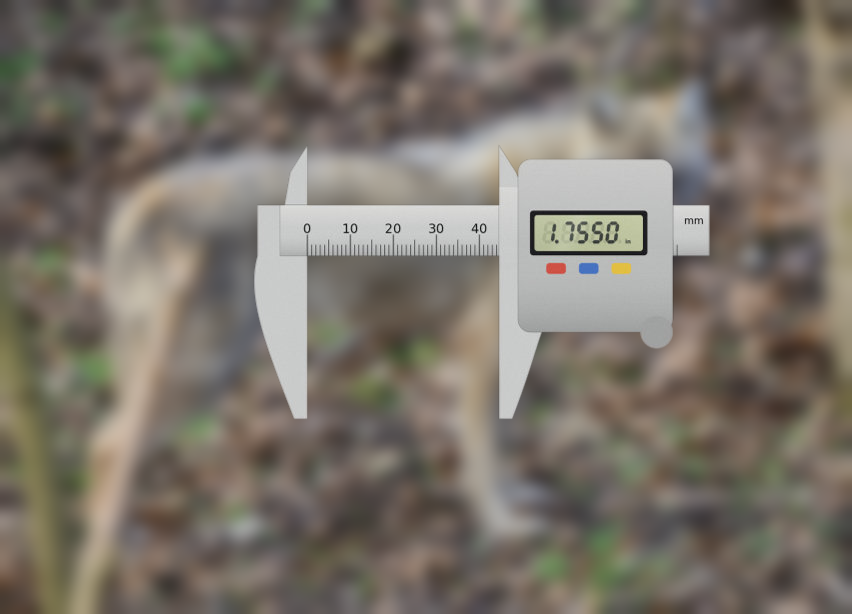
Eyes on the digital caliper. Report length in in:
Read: 1.7550 in
